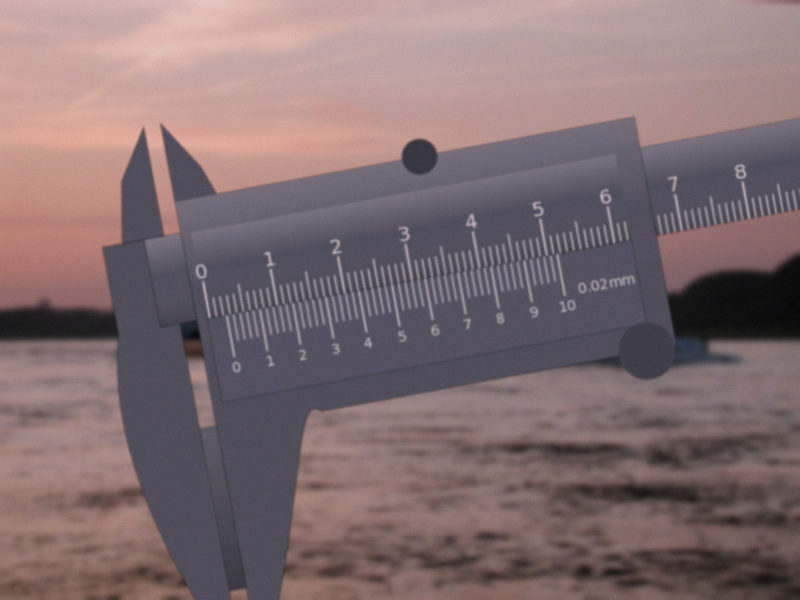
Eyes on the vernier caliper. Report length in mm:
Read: 2.5 mm
